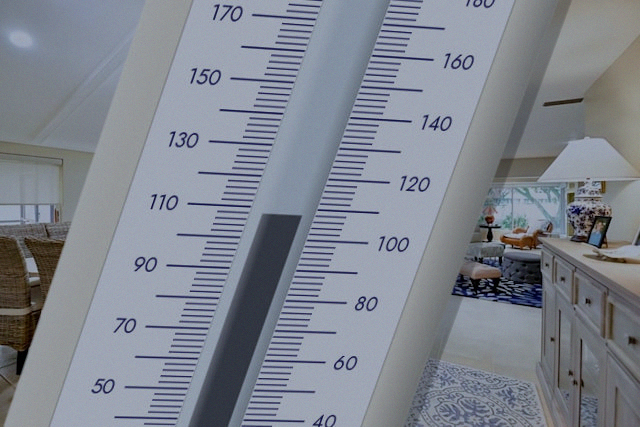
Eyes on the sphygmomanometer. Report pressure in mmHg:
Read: 108 mmHg
